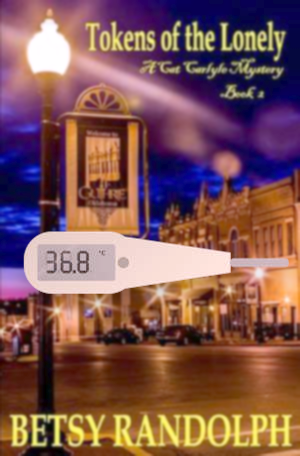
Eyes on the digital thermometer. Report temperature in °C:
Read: 36.8 °C
